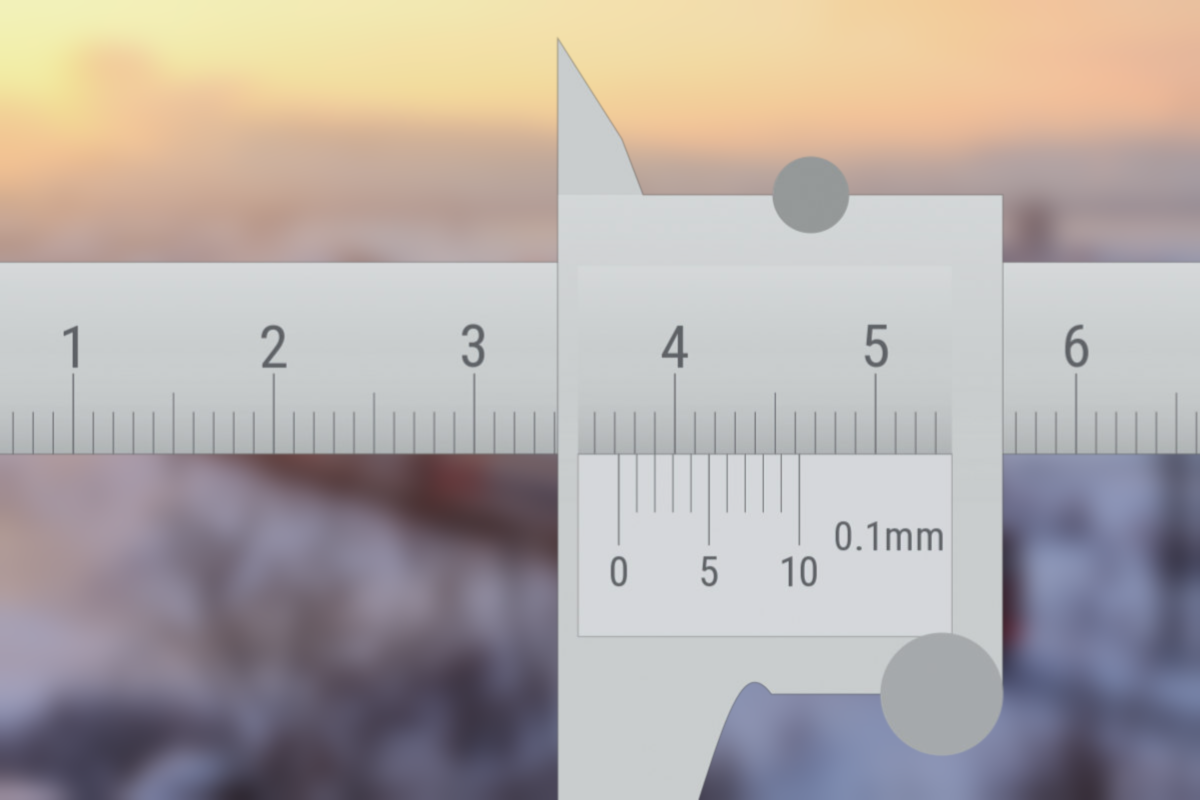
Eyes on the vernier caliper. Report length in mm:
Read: 37.2 mm
